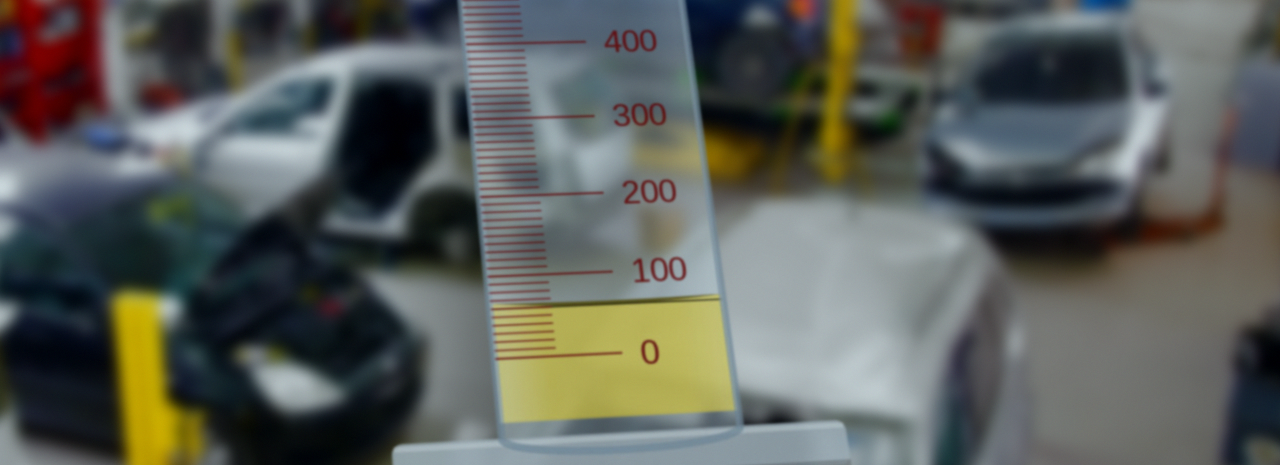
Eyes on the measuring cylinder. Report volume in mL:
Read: 60 mL
